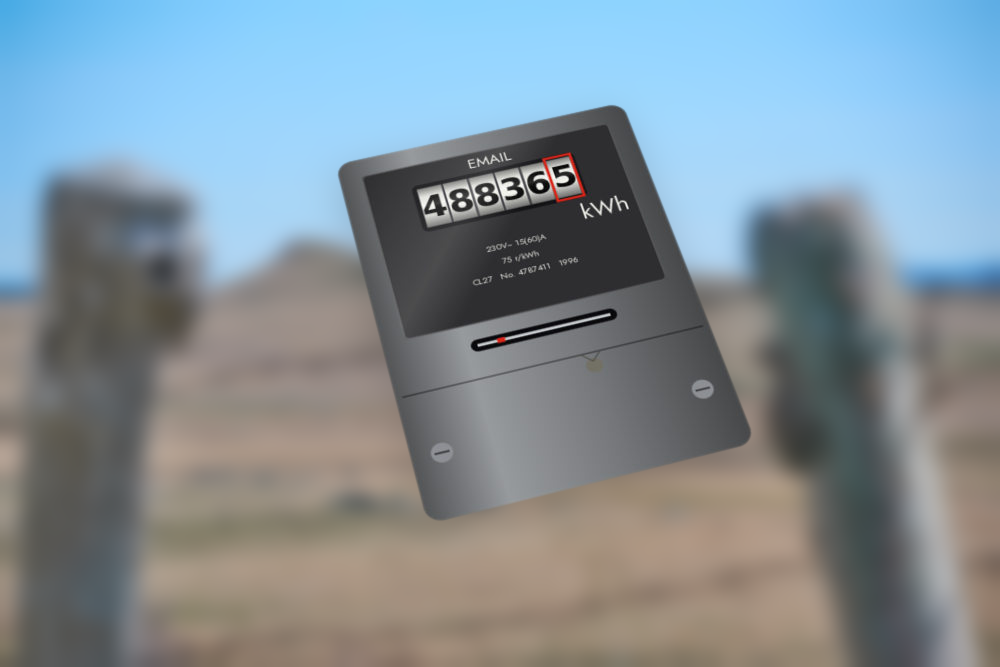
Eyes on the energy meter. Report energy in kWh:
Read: 48836.5 kWh
